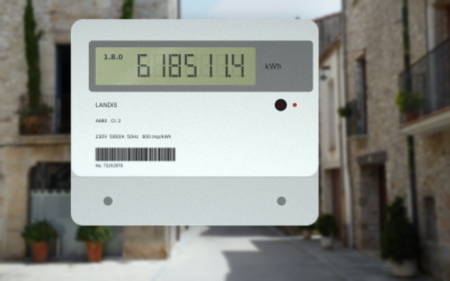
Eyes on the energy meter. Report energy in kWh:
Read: 618511.4 kWh
